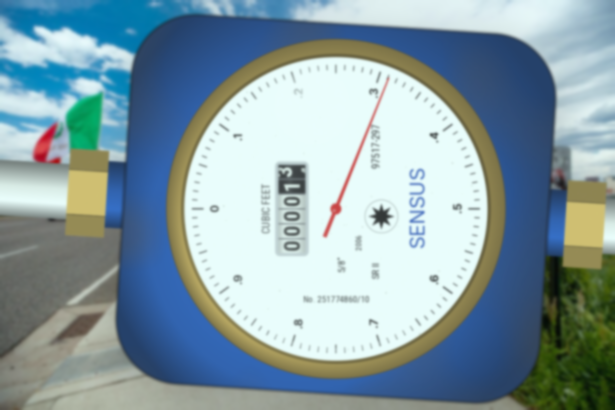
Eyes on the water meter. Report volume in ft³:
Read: 13.31 ft³
